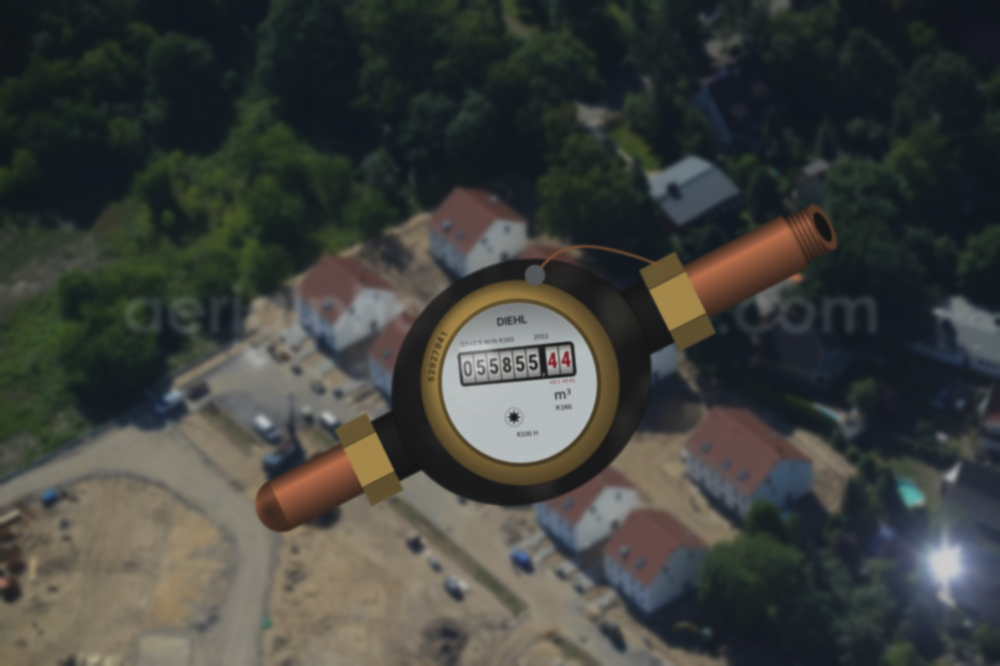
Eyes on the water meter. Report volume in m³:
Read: 55855.44 m³
